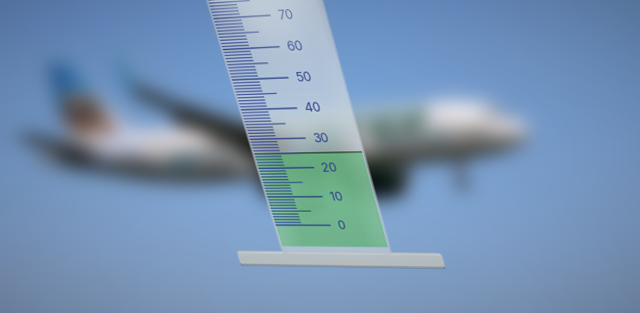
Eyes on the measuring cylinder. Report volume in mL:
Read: 25 mL
